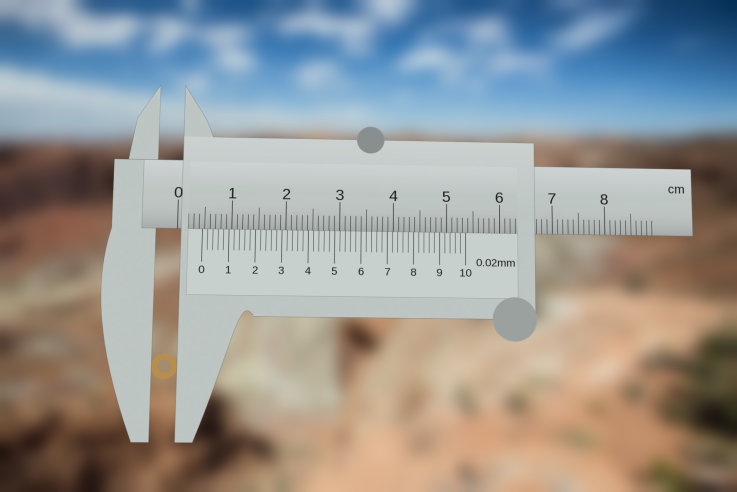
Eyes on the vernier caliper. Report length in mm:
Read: 4.6 mm
